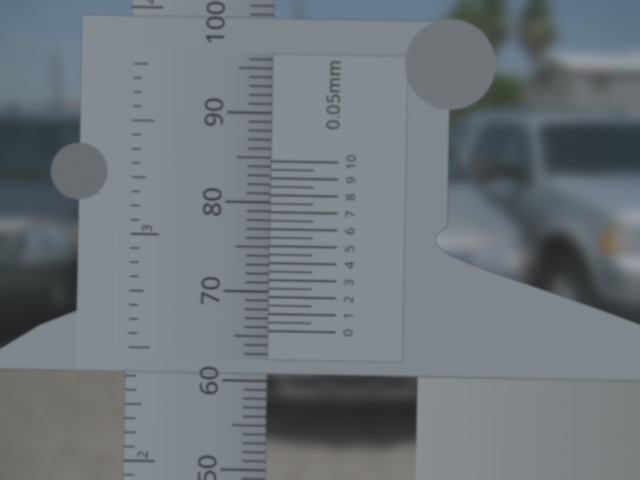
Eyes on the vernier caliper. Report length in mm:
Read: 65.6 mm
